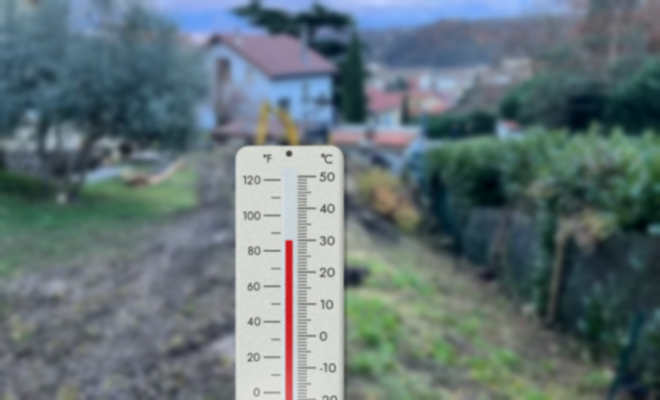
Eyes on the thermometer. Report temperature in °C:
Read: 30 °C
